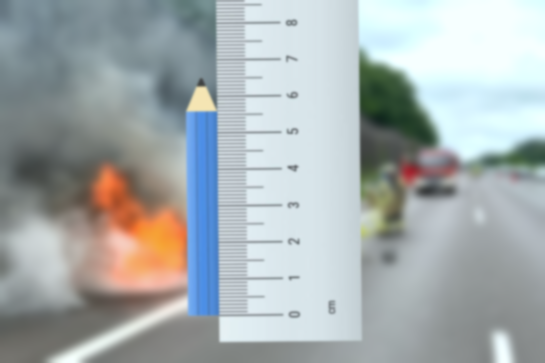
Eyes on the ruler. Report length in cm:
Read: 6.5 cm
